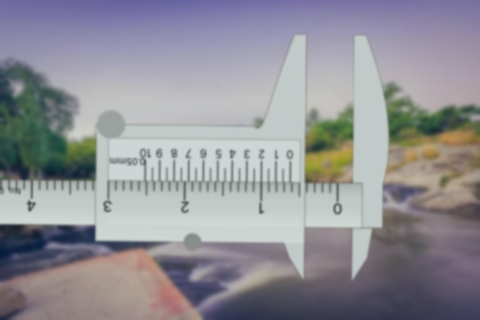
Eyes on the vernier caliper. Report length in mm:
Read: 6.2 mm
